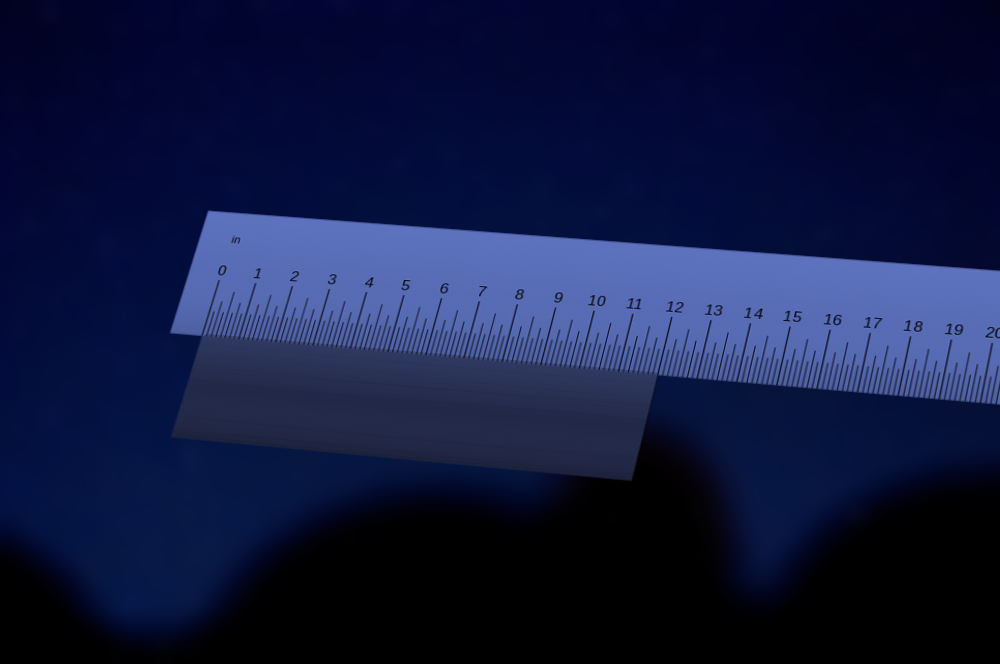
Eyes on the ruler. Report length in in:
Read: 12 in
